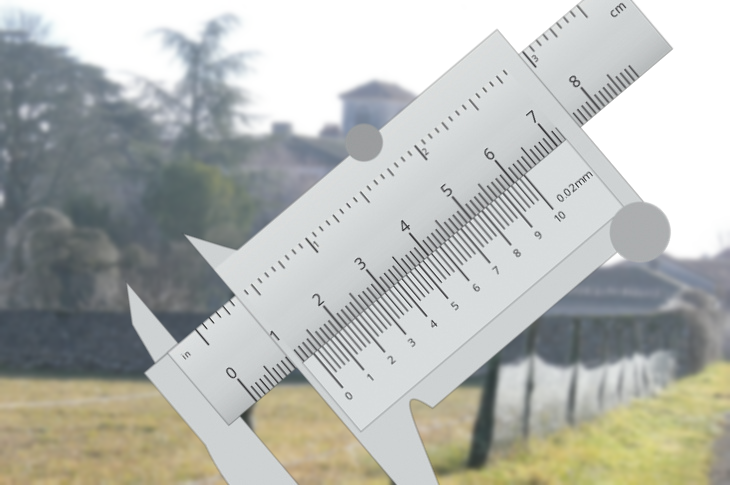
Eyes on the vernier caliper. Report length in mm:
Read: 13.2 mm
